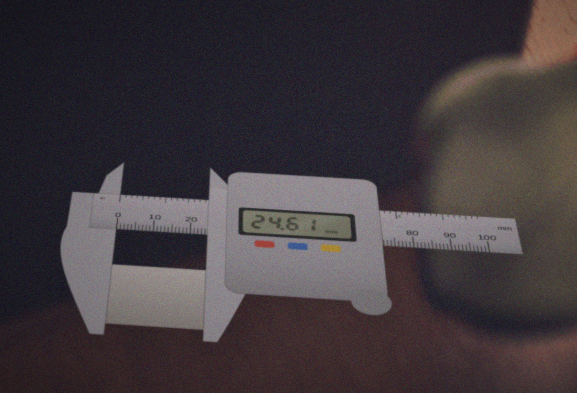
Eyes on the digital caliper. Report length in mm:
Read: 24.61 mm
